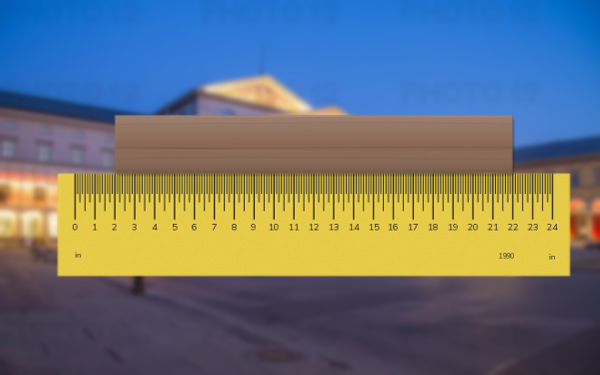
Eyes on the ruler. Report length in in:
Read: 20 in
